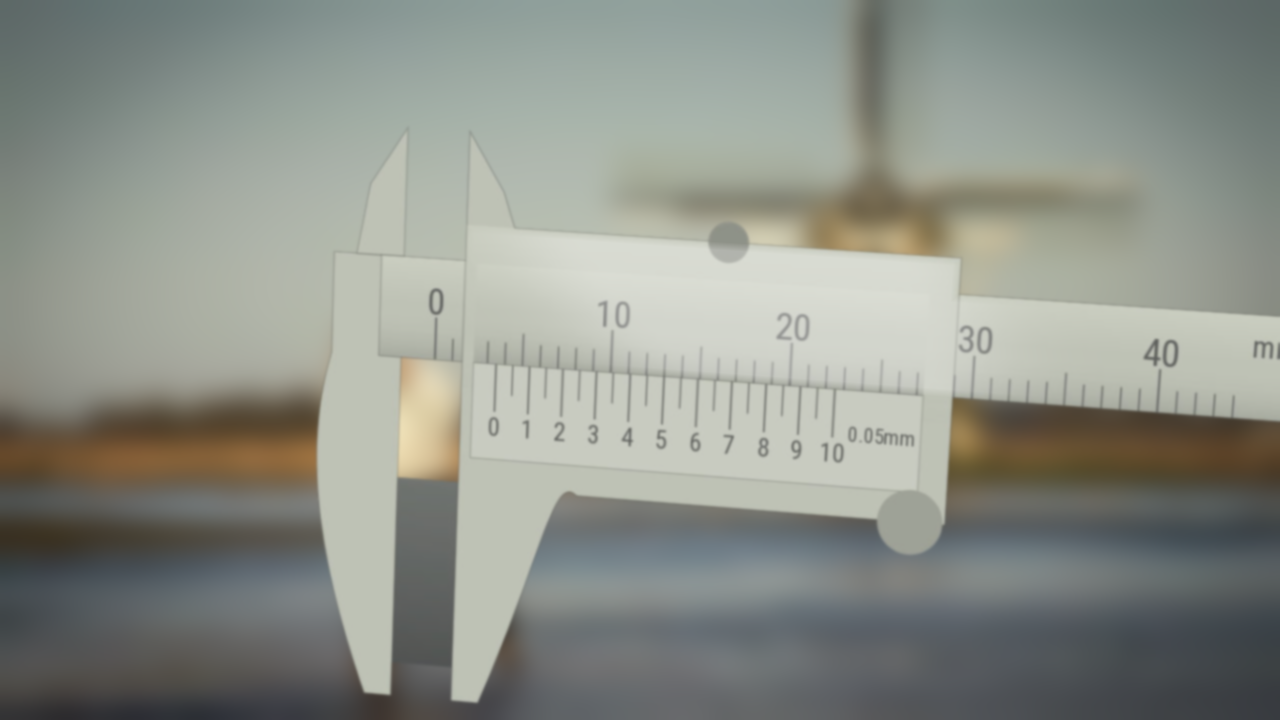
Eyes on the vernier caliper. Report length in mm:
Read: 3.5 mm
